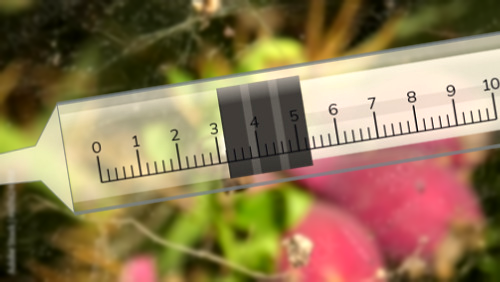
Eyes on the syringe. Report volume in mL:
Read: 3.2 mL
